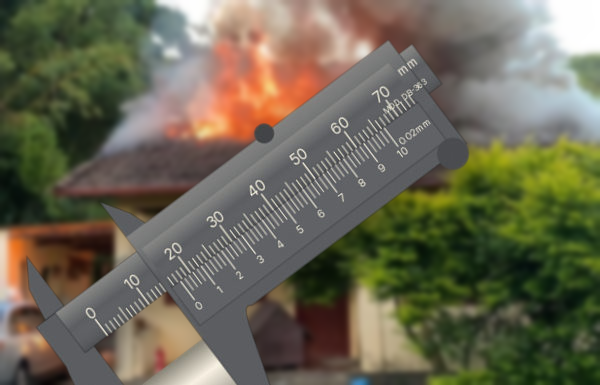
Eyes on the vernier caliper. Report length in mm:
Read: 17.5 mm
